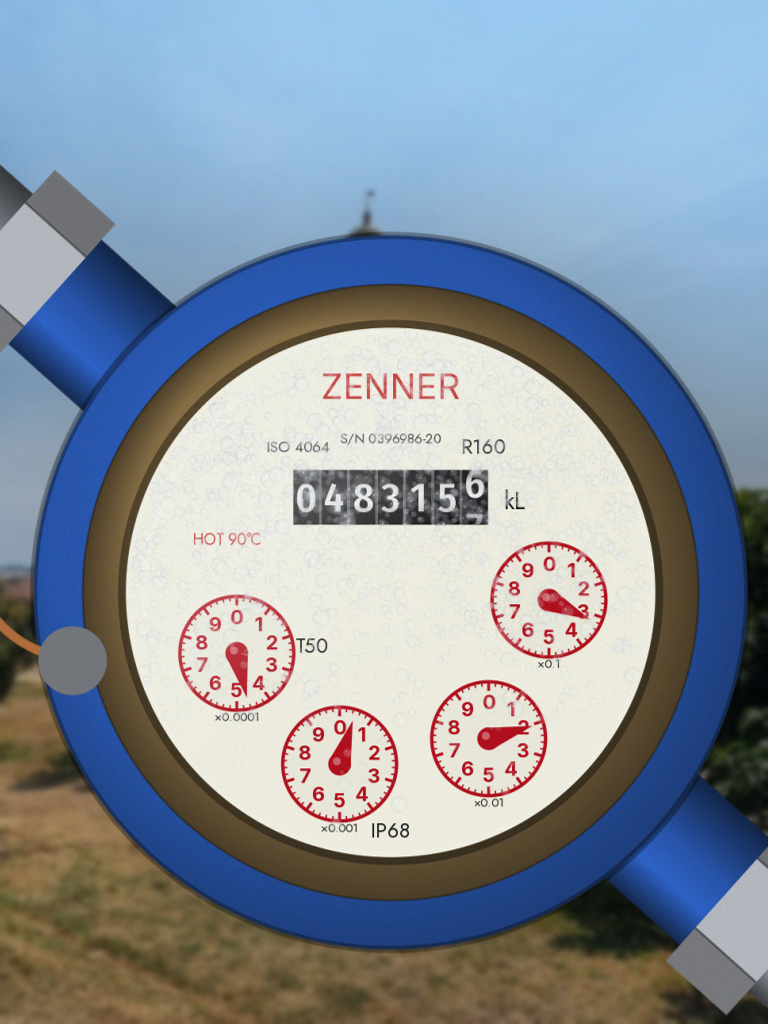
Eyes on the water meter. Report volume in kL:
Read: 483156.3204 kL
